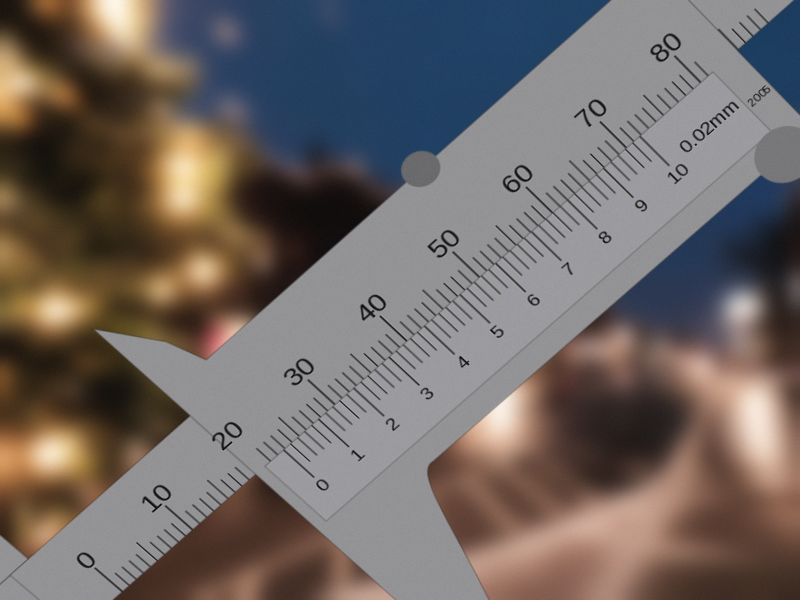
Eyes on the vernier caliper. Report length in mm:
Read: 22.8 mm
